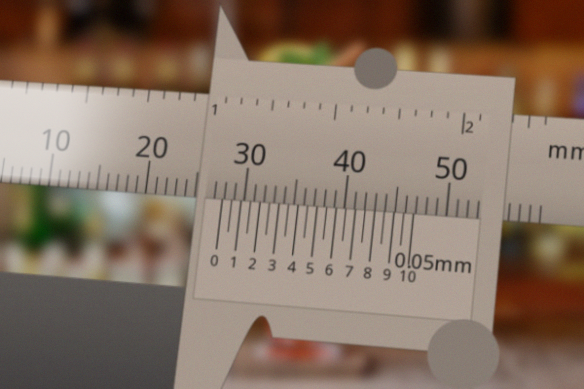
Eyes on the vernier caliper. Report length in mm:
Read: 27.8 mm
